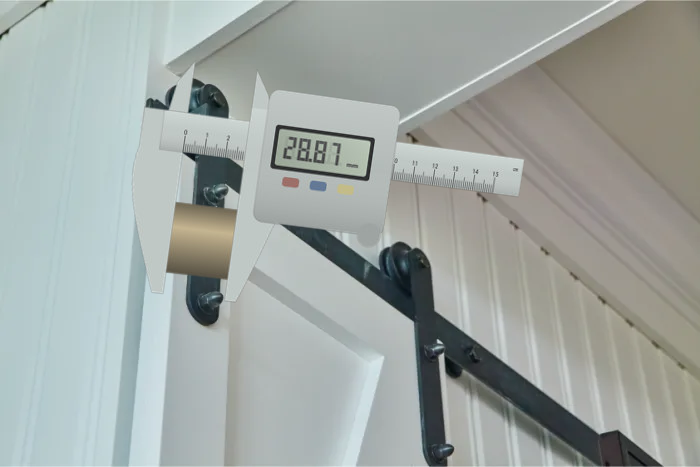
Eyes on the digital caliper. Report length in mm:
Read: 28.87 mm
